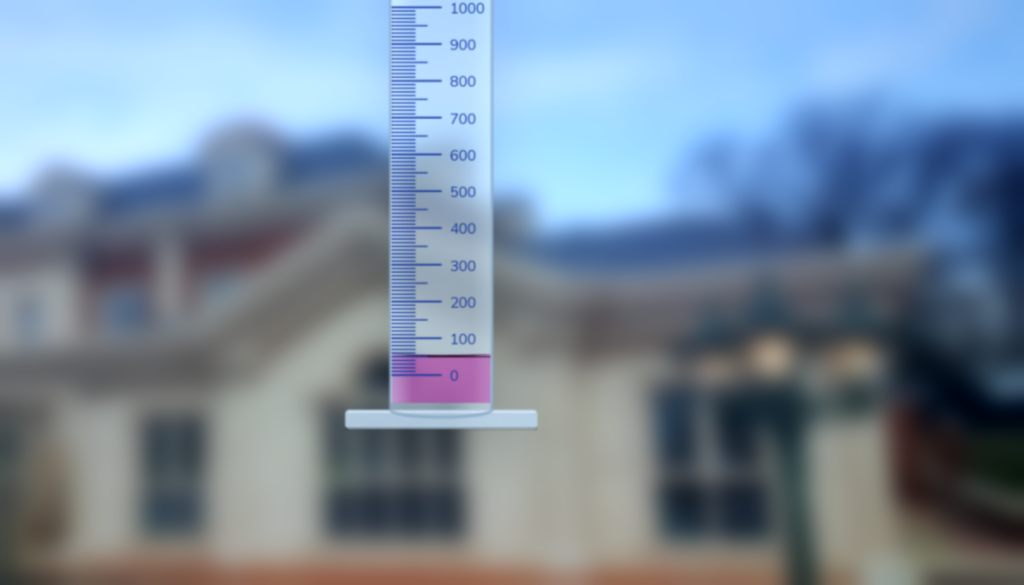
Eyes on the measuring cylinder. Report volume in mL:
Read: 50 mL
